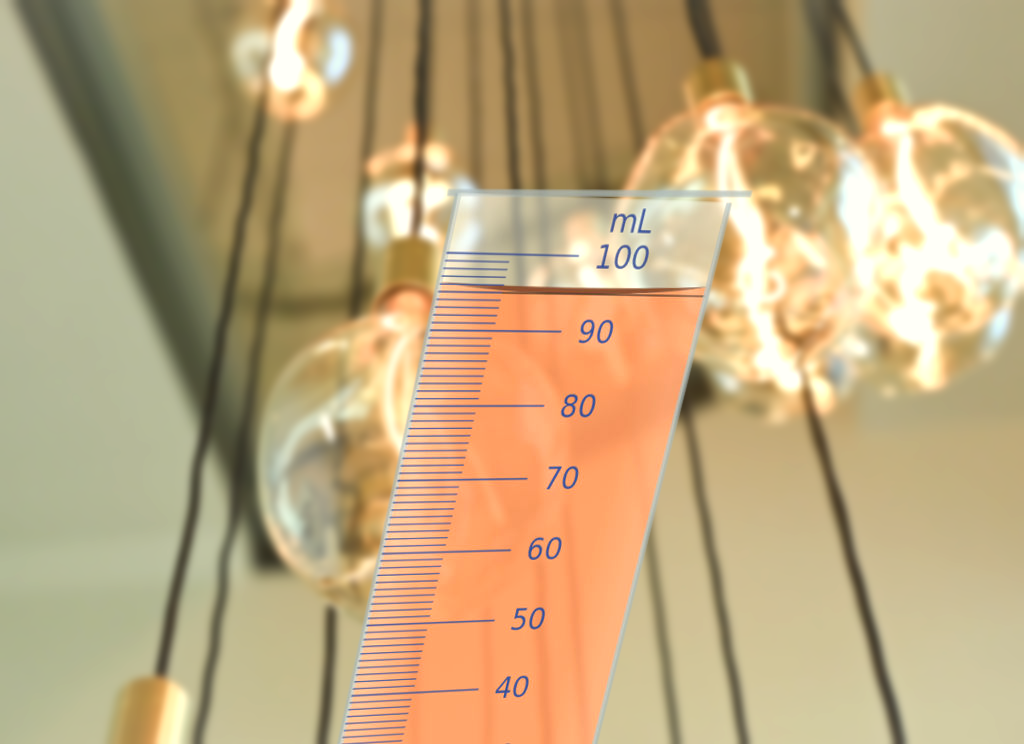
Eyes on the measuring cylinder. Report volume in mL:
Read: 95 mL
